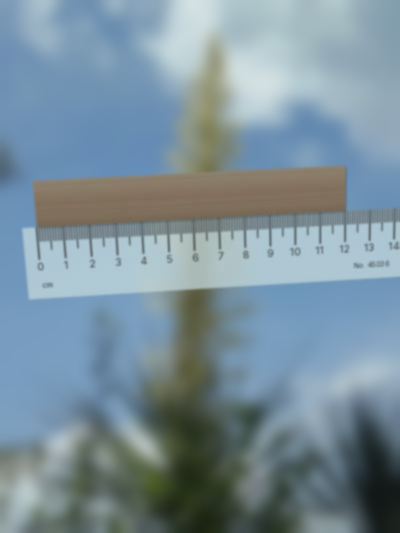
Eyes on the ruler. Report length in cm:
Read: 12 cm
